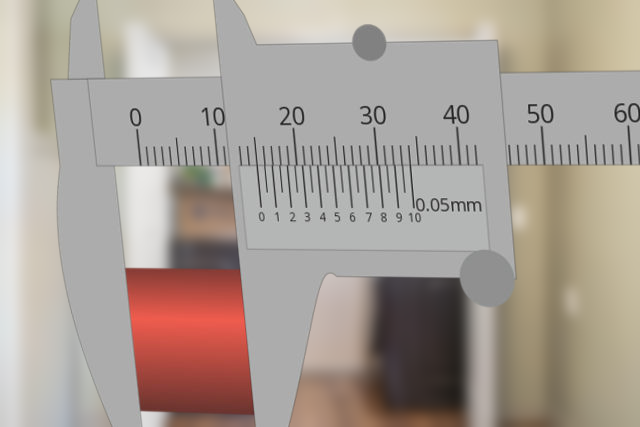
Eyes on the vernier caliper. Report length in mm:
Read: 15.0 mm
